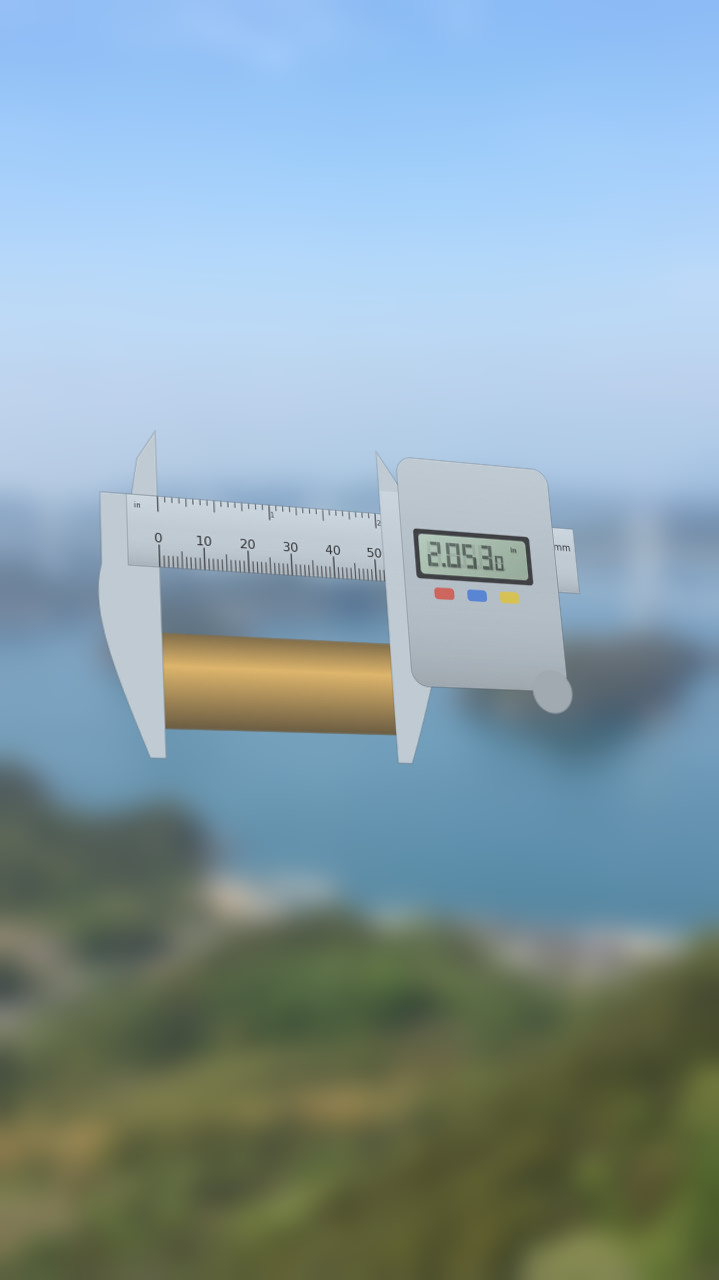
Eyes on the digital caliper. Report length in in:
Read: 2.0530 in
